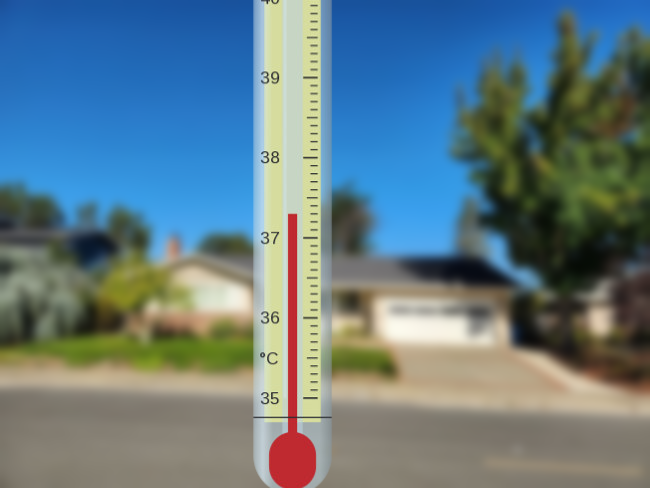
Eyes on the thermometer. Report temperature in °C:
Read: 37.3 °C
